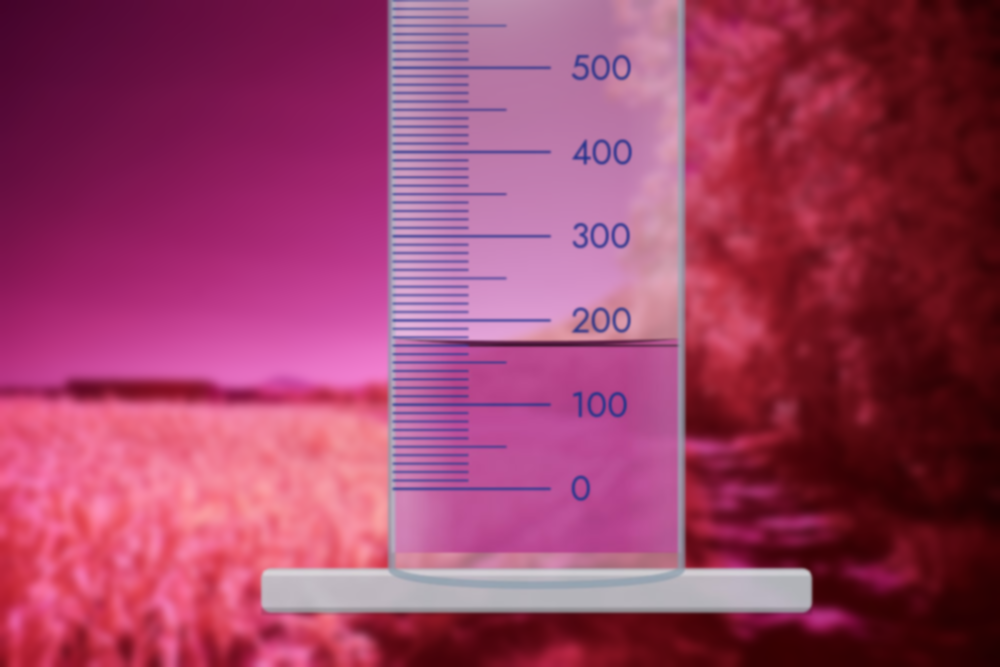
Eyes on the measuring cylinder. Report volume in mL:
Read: 170 mL
